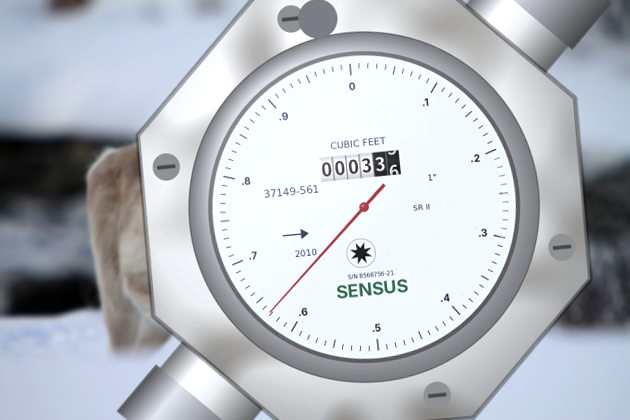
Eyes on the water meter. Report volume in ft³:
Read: 335.63 ft³
